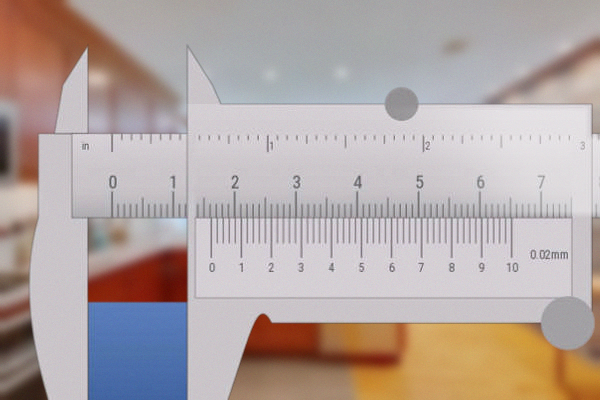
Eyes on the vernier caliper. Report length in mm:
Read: 16.2 mm
